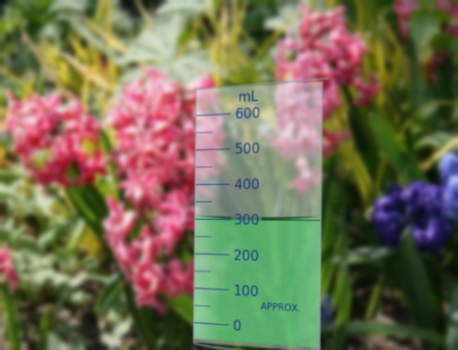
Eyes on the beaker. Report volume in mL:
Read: 300 mL
